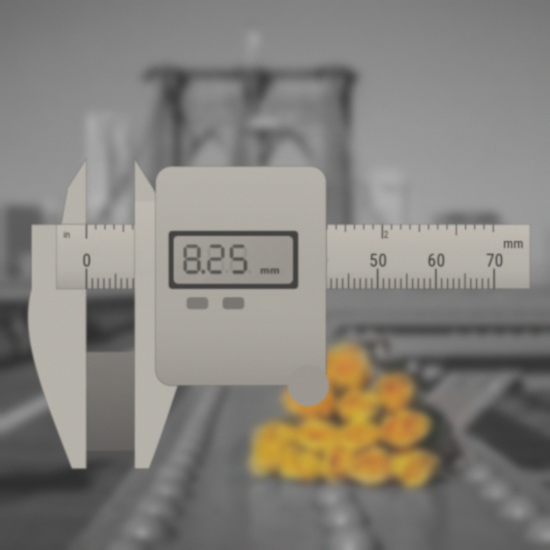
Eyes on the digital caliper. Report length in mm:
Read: 8.25 mm
